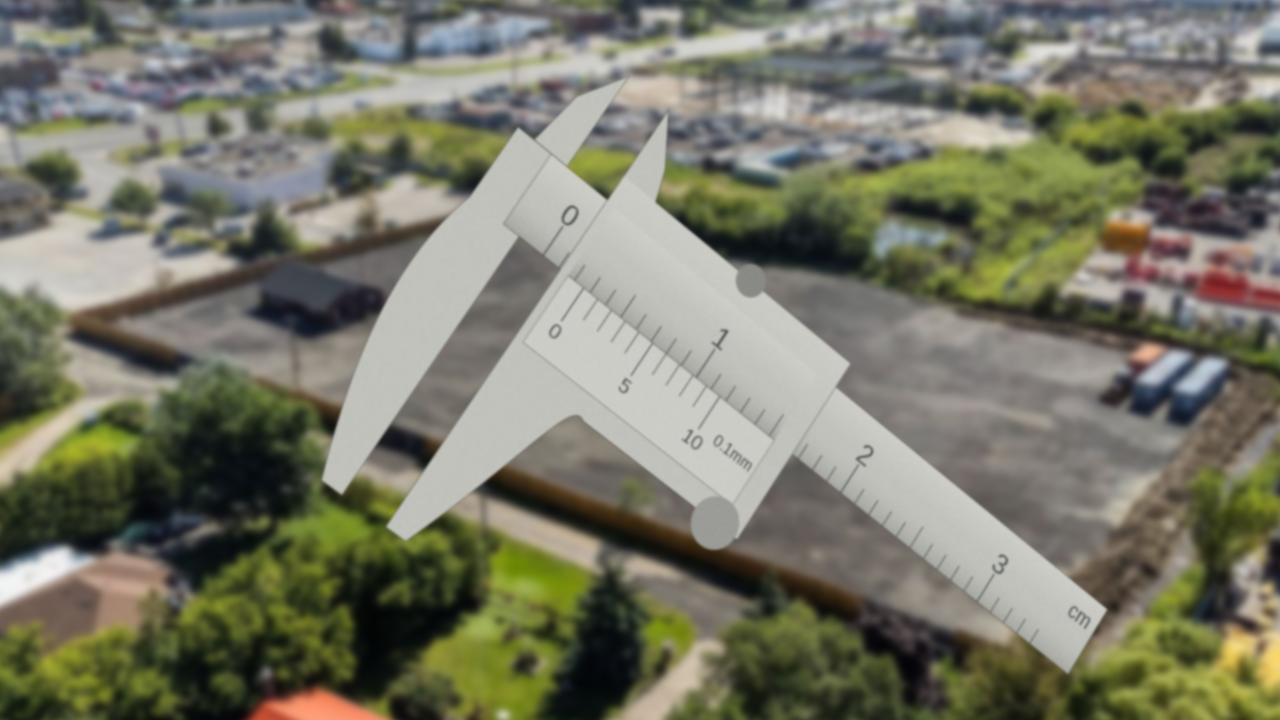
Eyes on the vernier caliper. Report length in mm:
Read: 2.6 mm
